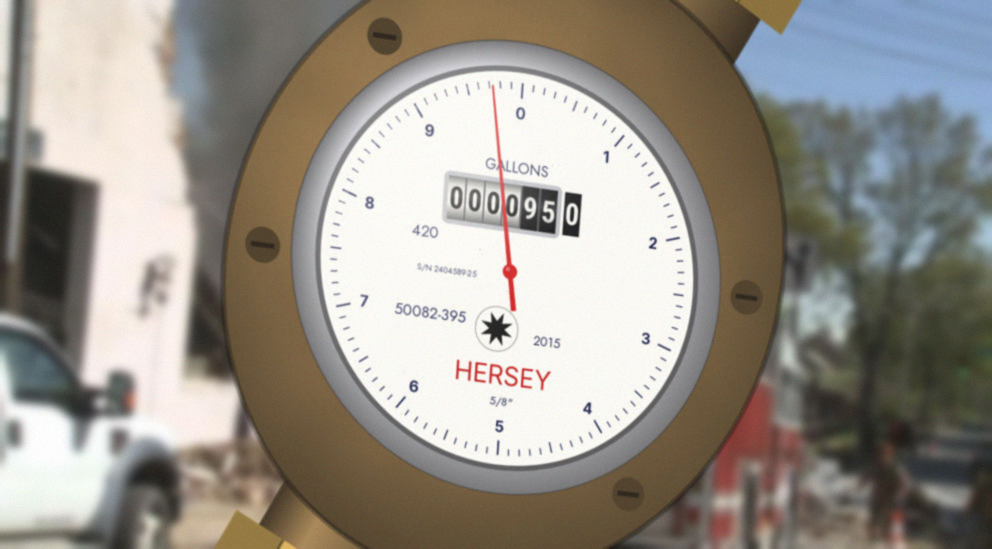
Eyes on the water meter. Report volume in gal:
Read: 949.7 gal
